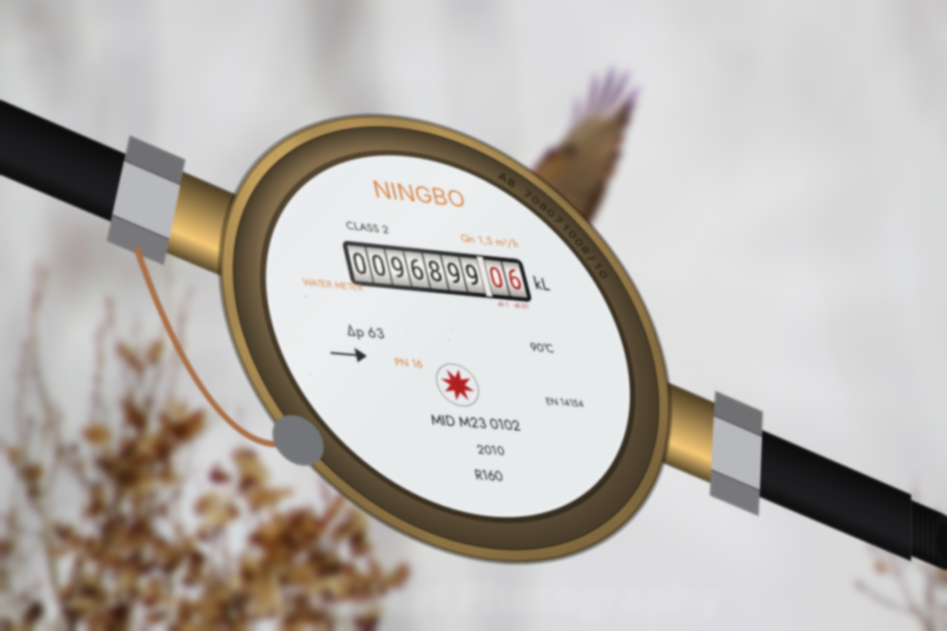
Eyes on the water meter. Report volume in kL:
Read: 96899.06 kL
